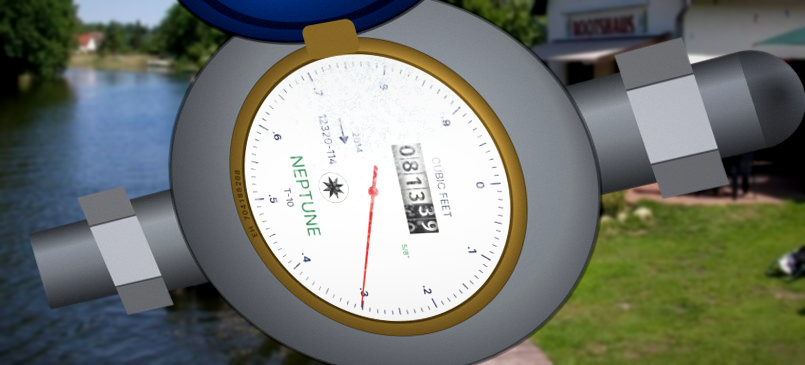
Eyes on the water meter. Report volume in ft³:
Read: 81339.30 ft³
